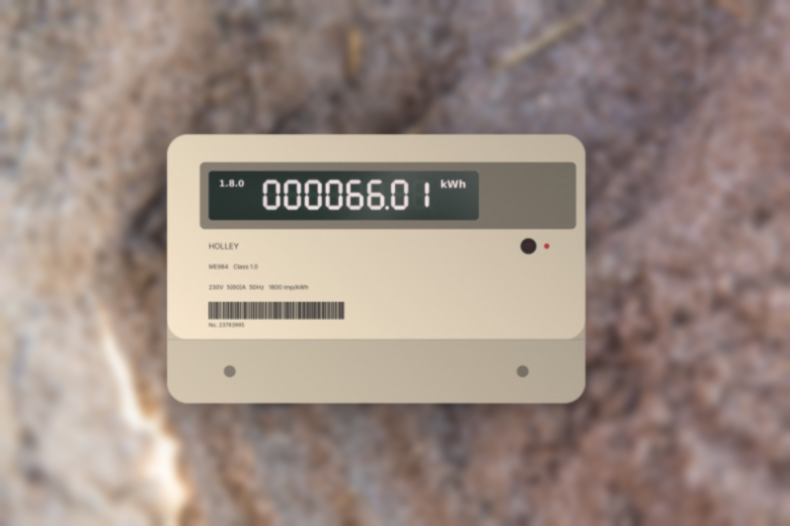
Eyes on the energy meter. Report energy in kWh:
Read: 66.01 kWh
